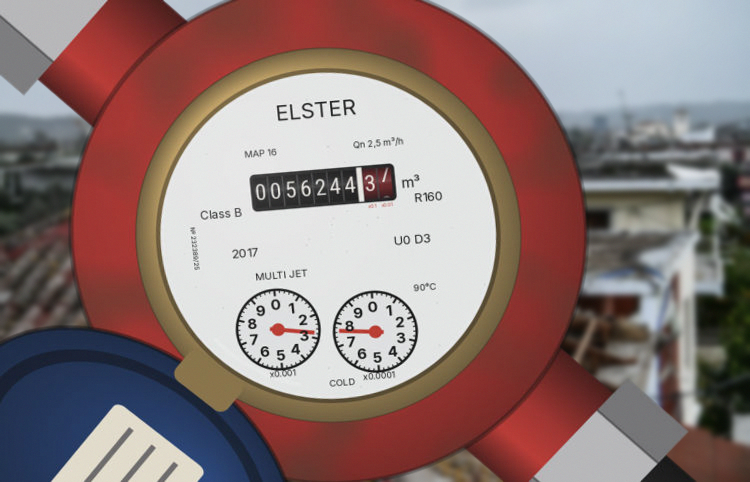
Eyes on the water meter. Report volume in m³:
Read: 56244.3727 m³
